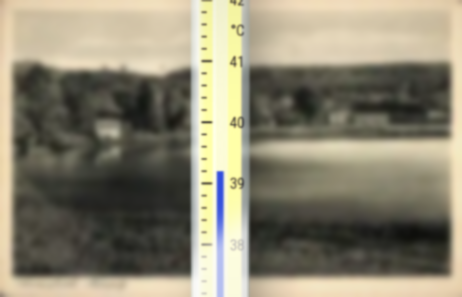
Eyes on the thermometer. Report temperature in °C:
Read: 39.2 °C
